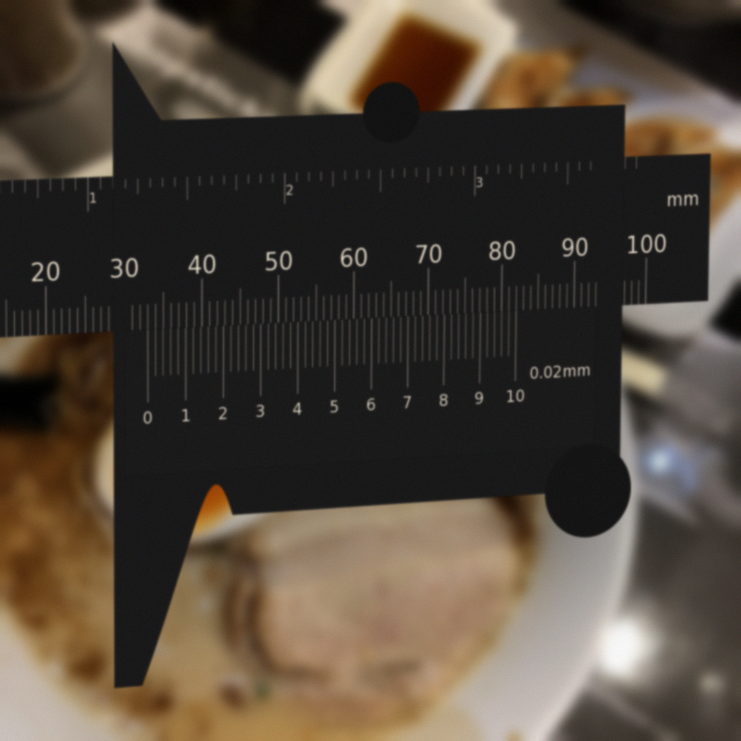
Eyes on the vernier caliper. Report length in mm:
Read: 33.0 mm
